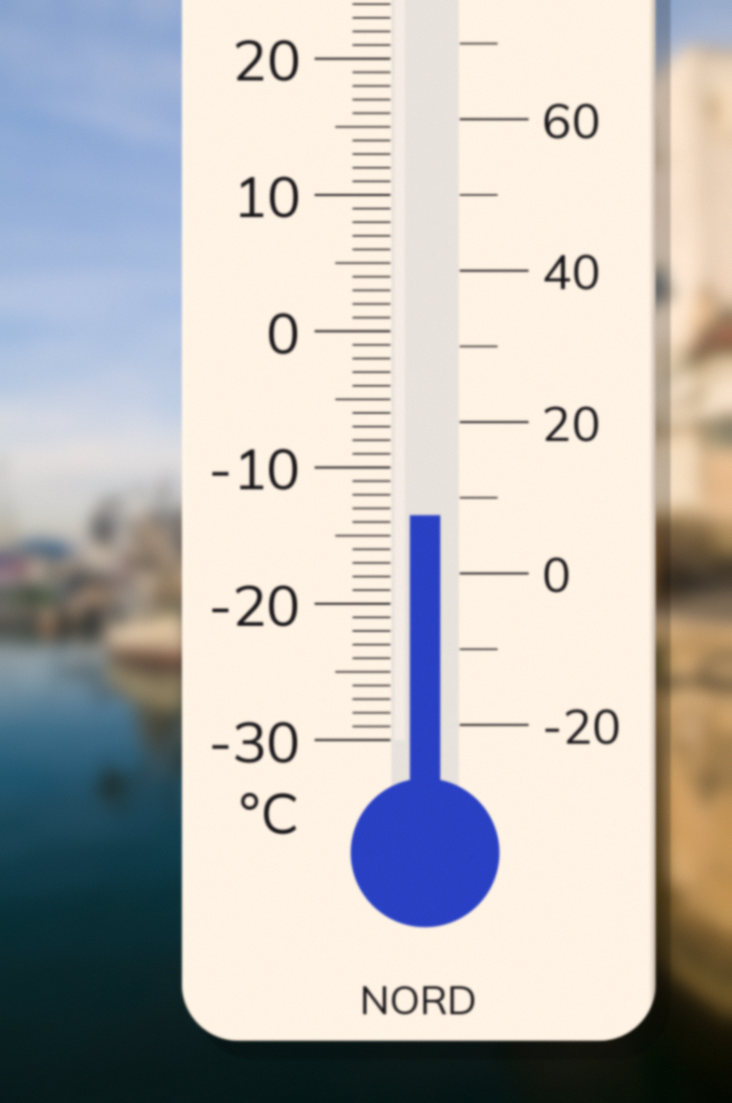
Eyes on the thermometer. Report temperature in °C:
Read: -13.5 °C
